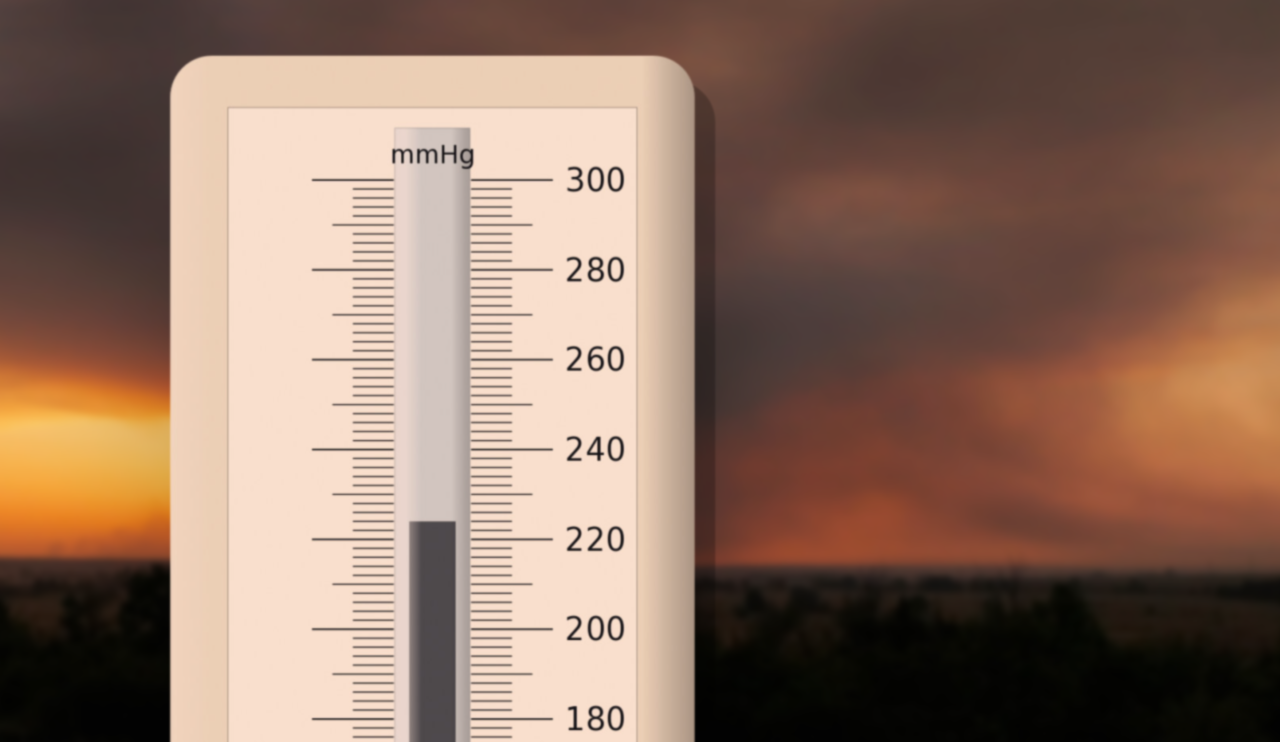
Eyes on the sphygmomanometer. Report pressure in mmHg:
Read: 224 mmHg
